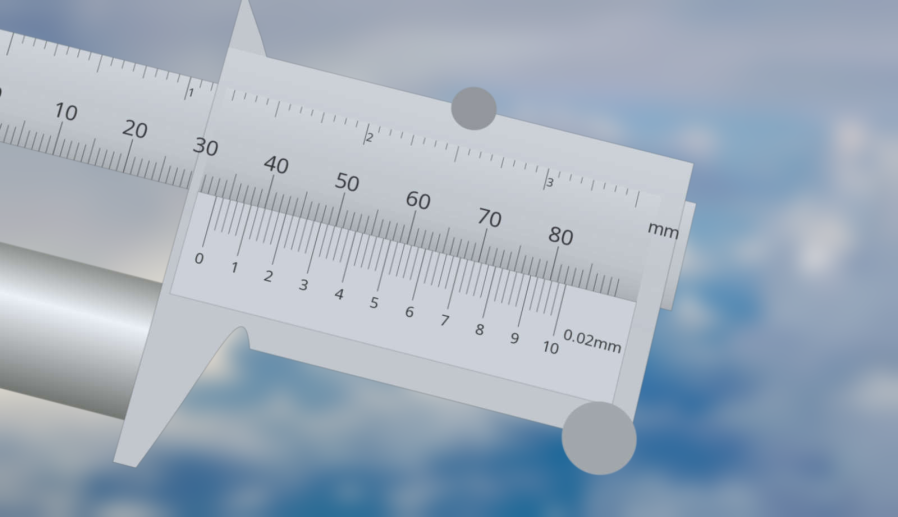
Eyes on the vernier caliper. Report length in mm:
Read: 33.2 mm
